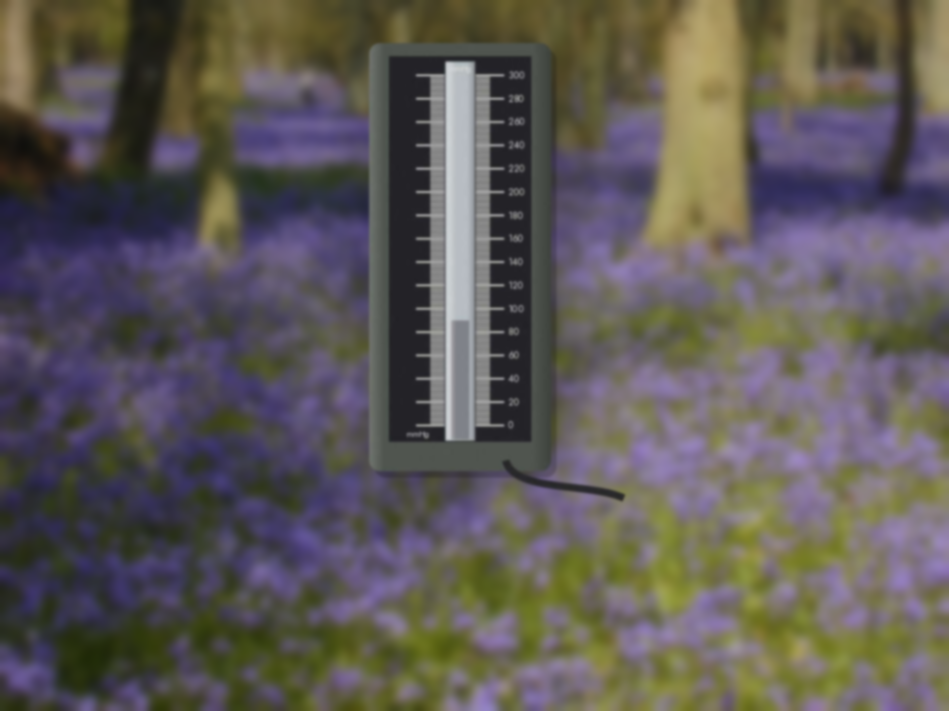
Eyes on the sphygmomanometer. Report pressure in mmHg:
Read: 90 mmHg
